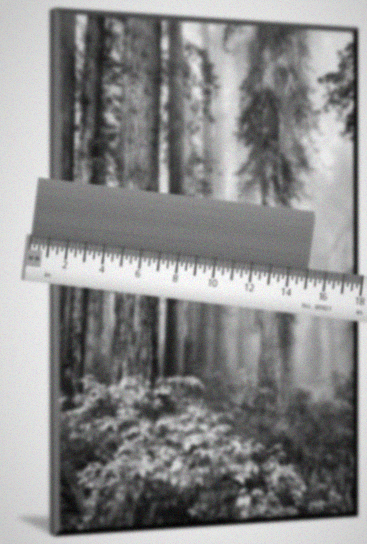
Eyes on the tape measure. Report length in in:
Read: 15 in
